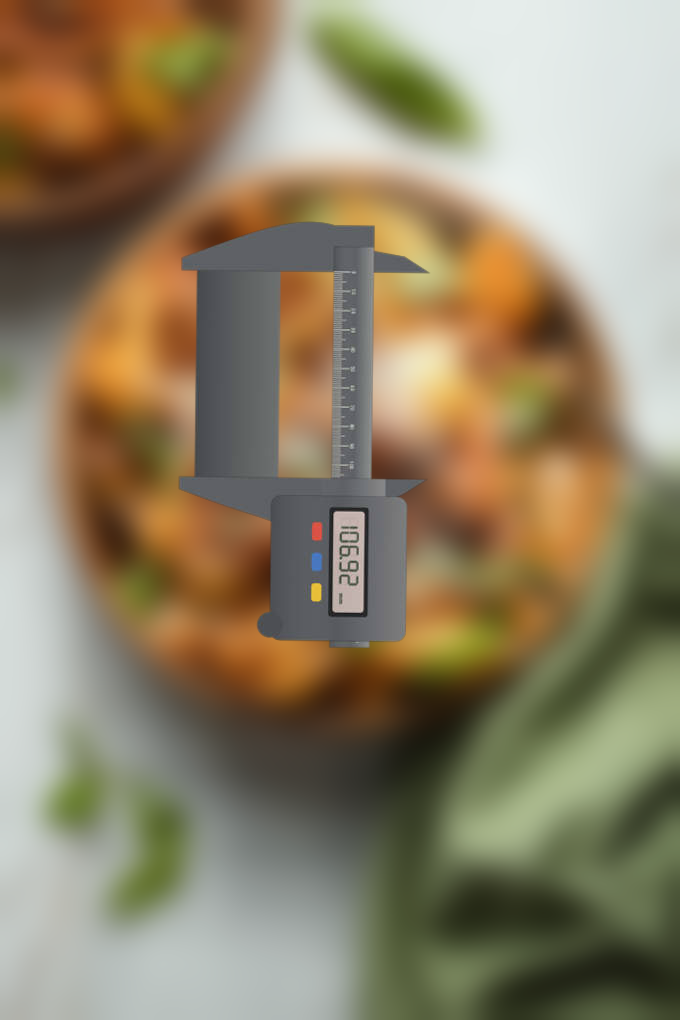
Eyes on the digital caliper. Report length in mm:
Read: 106.92 mm
